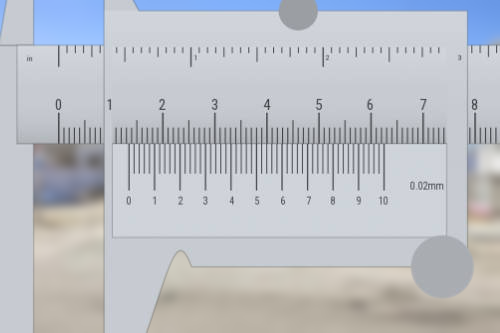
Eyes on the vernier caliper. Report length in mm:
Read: 13.5 mm
